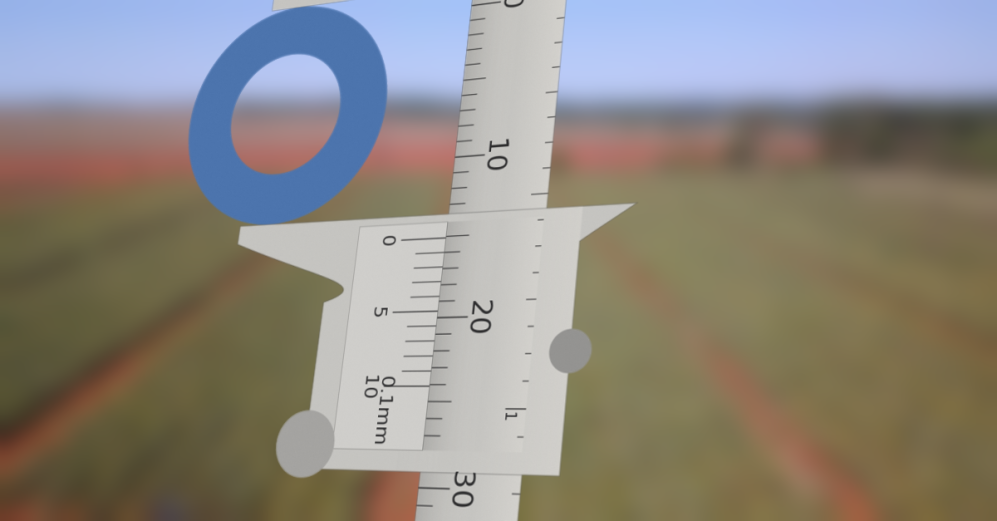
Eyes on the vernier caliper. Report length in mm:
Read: 15.1 mm
